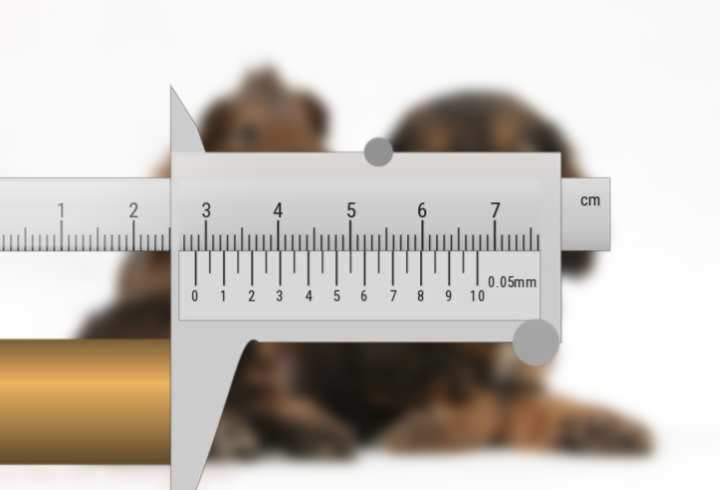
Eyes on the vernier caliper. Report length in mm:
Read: 28.6 mm
